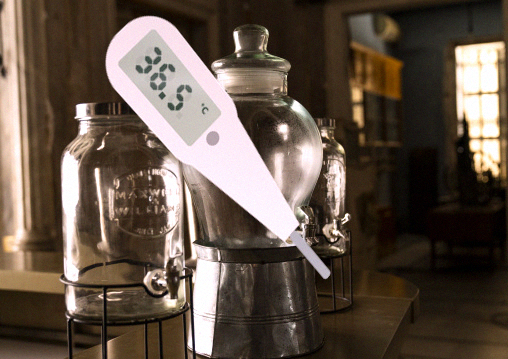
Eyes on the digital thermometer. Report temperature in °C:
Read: 36.5 °C
